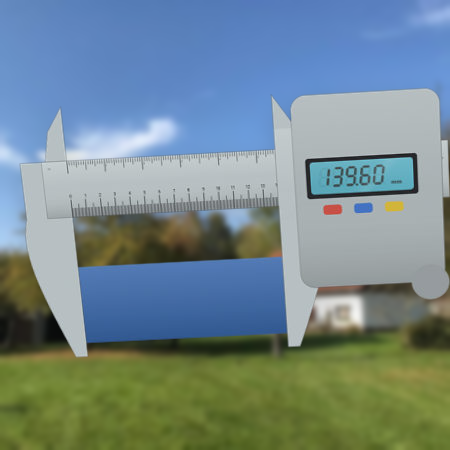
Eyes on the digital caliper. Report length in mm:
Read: 139.60 mm
